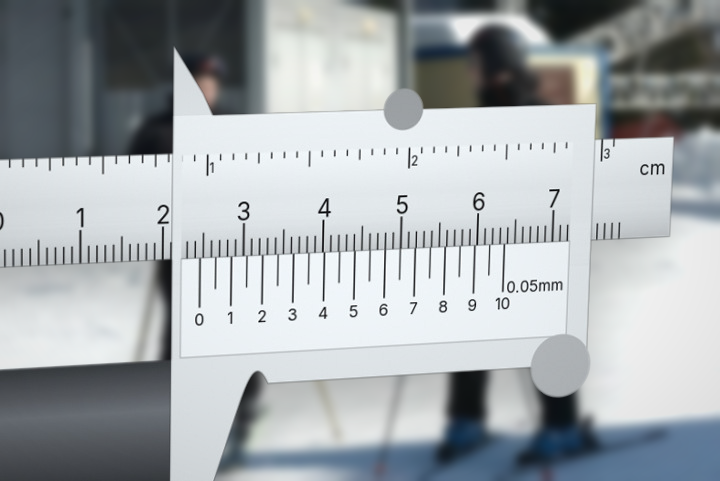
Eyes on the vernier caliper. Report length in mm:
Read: 24.6 mm
